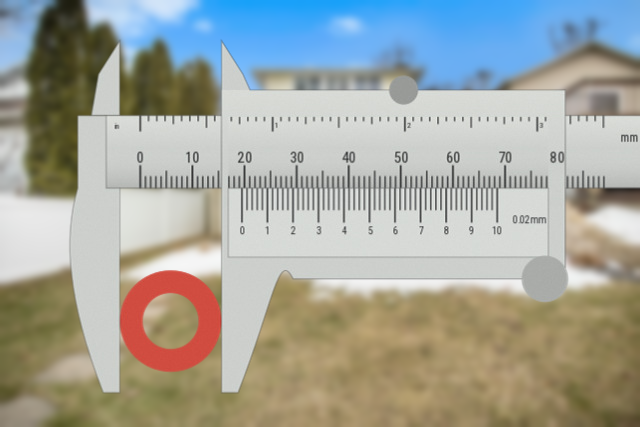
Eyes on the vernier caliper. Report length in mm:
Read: 19.5 mm
